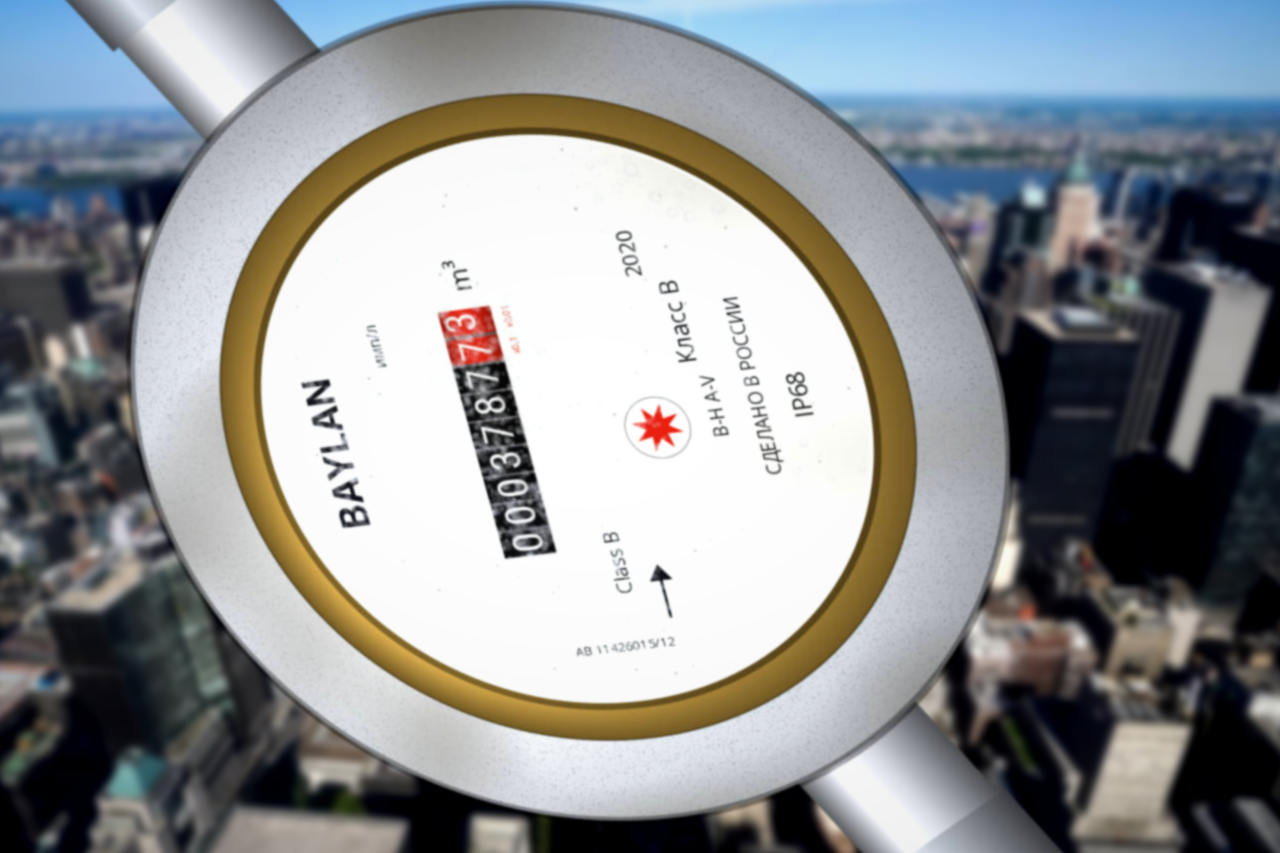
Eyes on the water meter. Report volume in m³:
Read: 3787.73 m³
